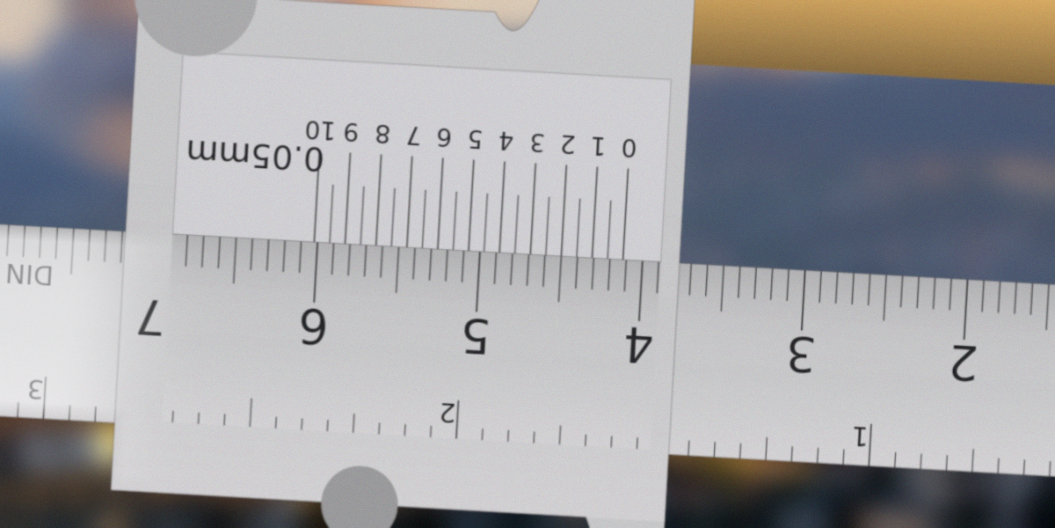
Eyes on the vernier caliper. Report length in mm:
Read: 41.2 mm
